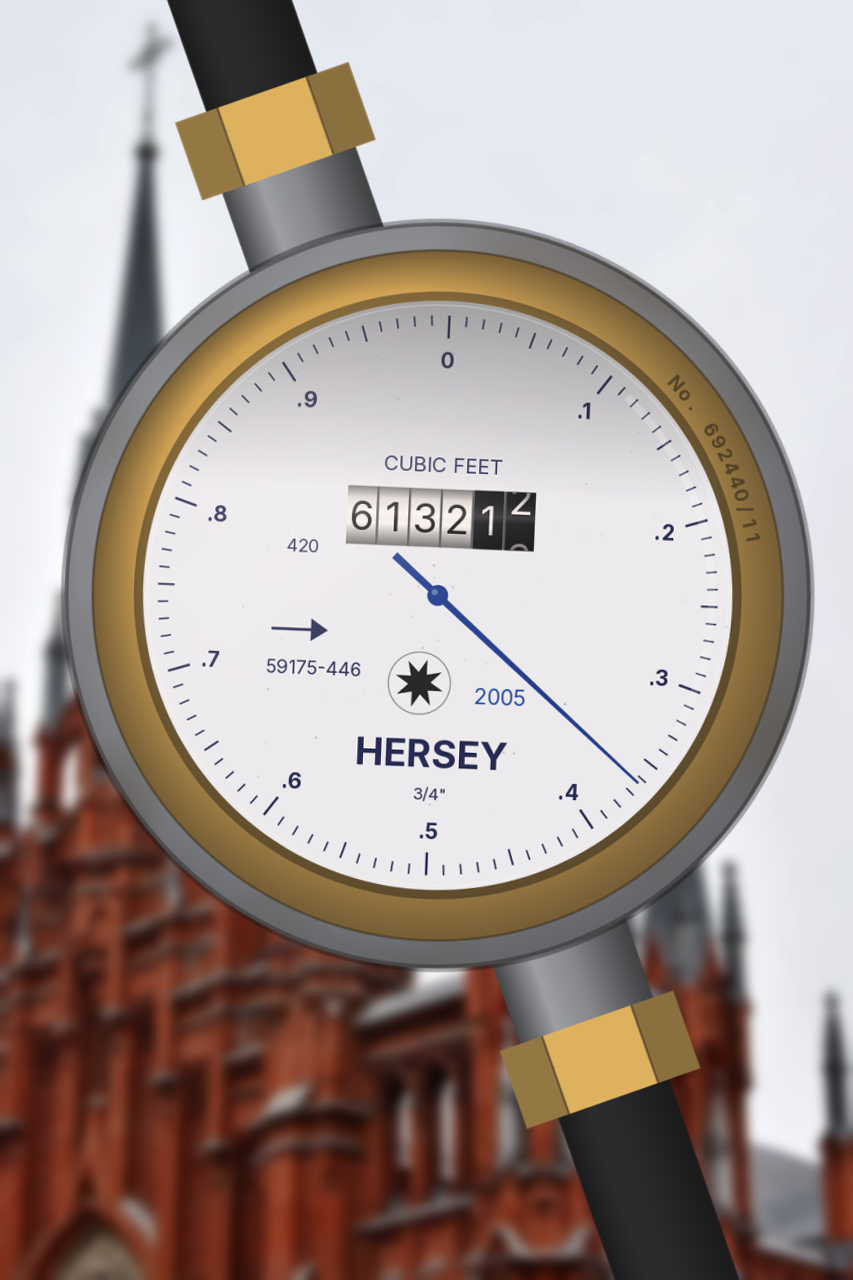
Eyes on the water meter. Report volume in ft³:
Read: 613212.36 ft³
